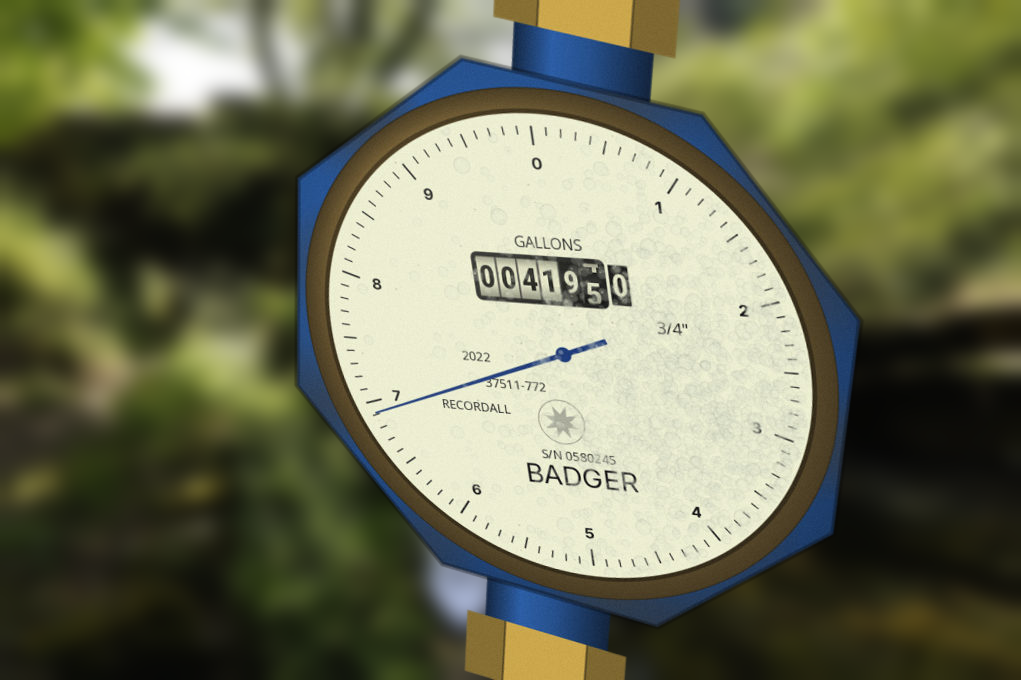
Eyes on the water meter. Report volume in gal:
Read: 41946.9 gal
